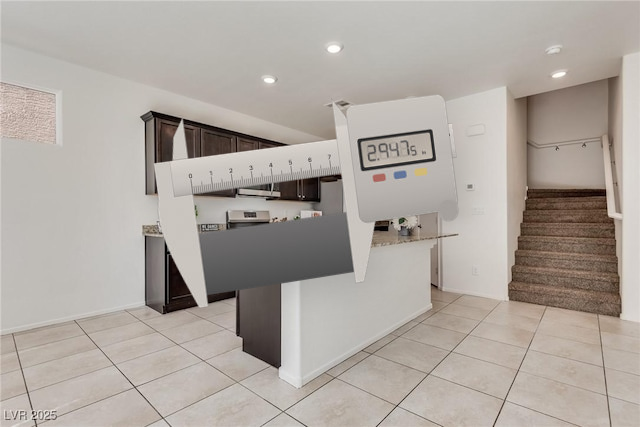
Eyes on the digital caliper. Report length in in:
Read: 2.9475 in
